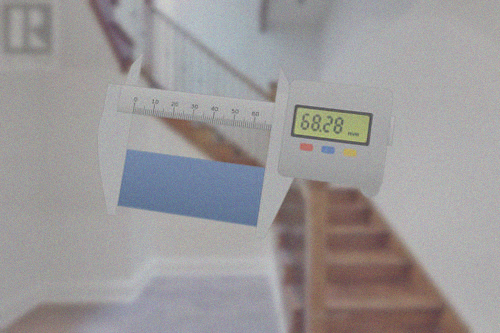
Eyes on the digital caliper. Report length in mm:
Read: 68.28 mm
